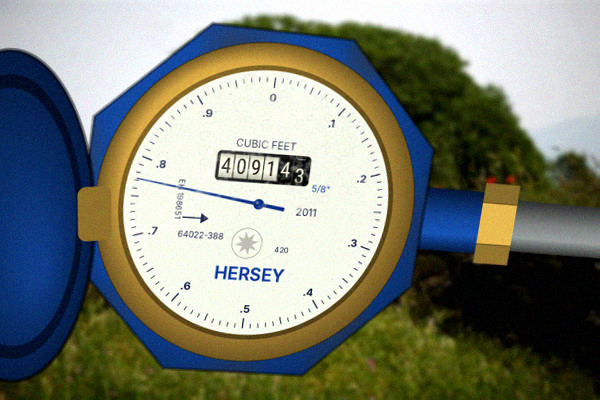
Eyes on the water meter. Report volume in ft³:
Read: 409142.77 ft³
